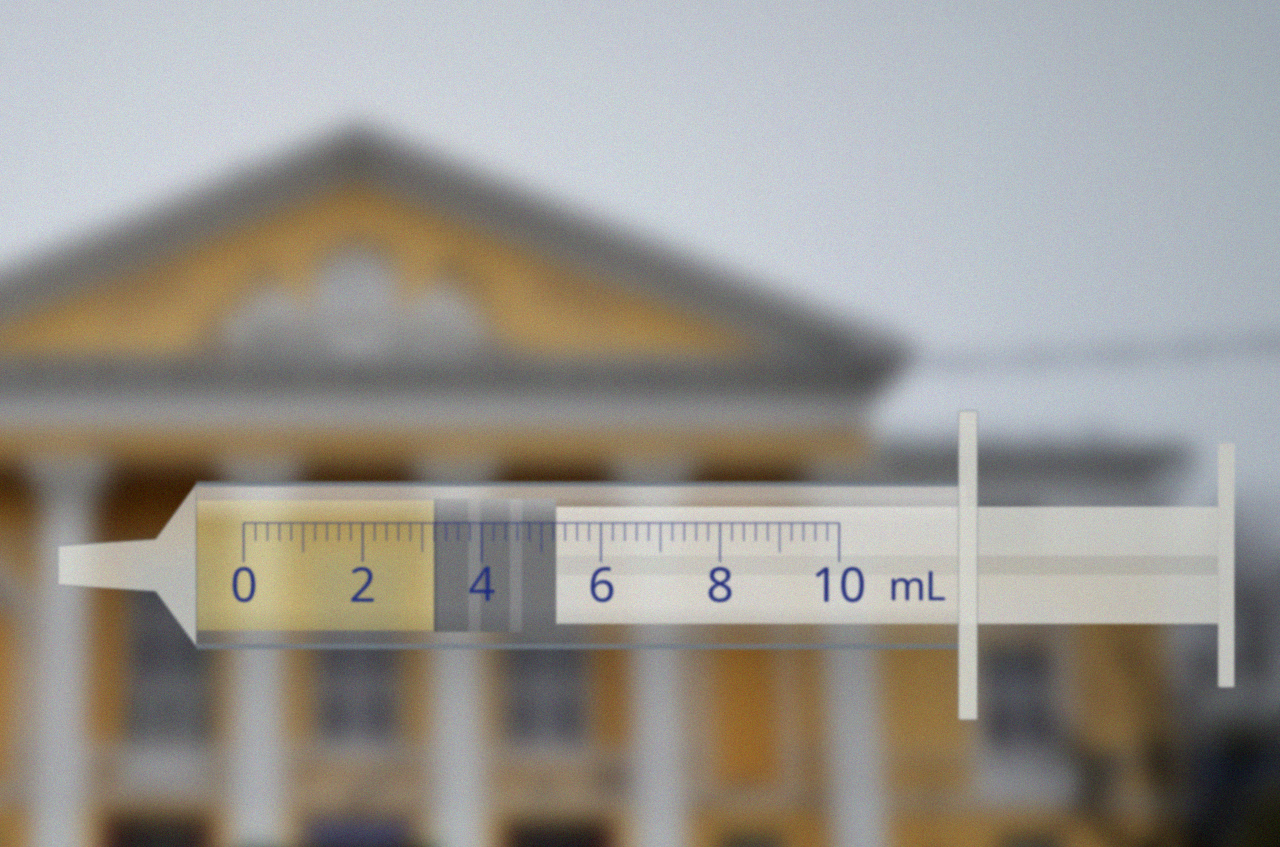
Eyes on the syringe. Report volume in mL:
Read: 3.2 mL
